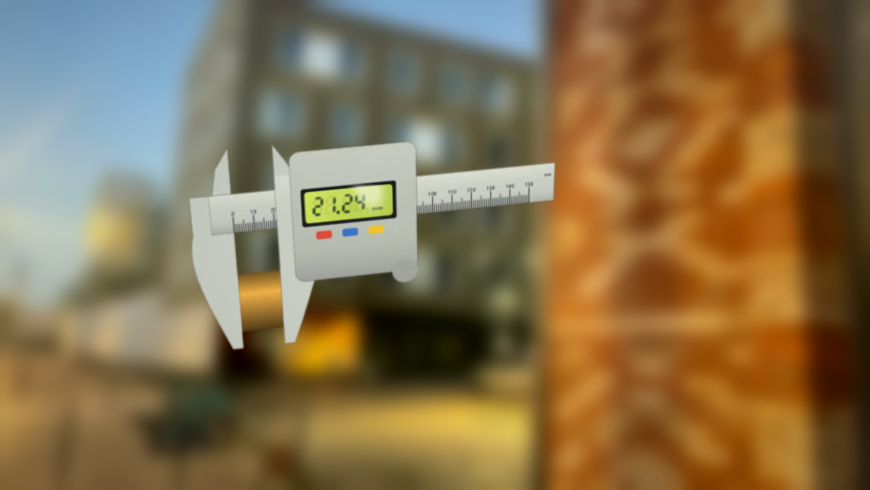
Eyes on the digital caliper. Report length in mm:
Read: 21.24 mm
